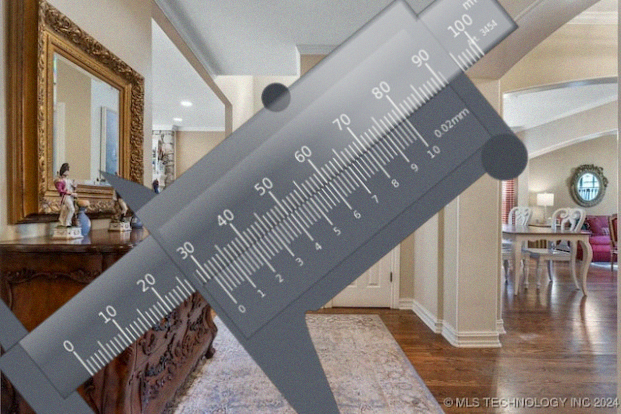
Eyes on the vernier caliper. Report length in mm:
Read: 31.0 mm
